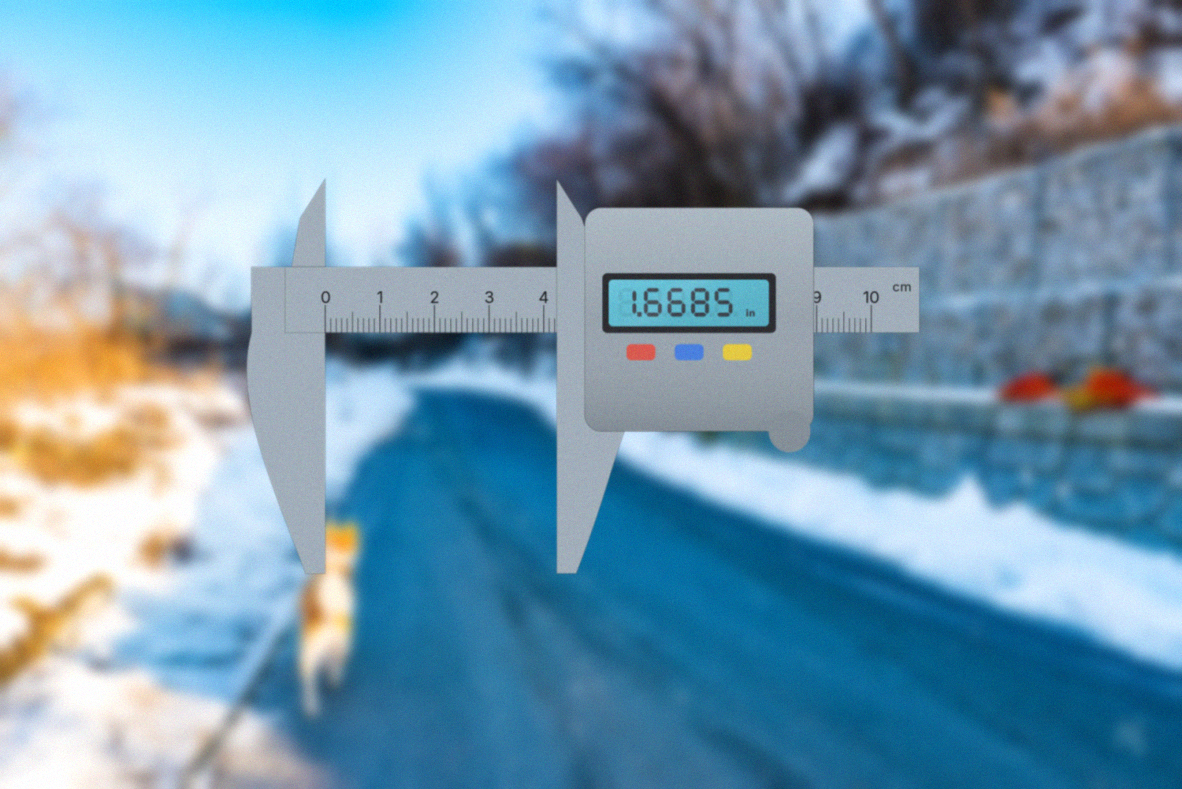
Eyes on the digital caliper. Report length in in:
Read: 1.6685 in
